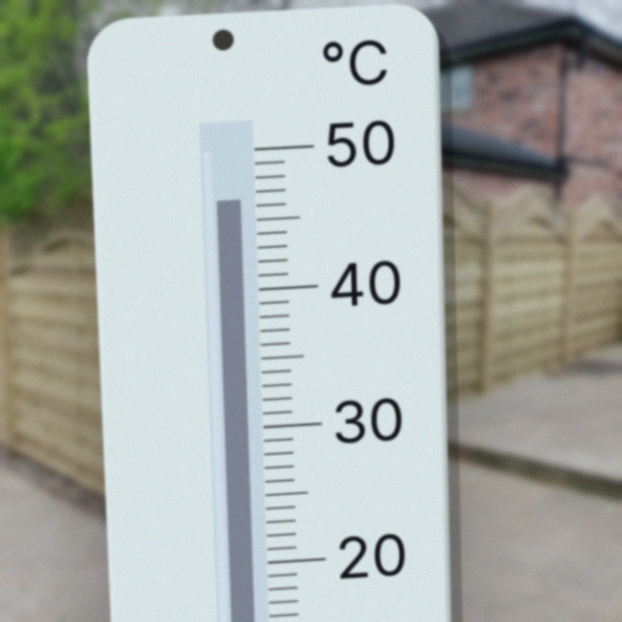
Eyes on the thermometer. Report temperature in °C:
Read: 46.5 °C
